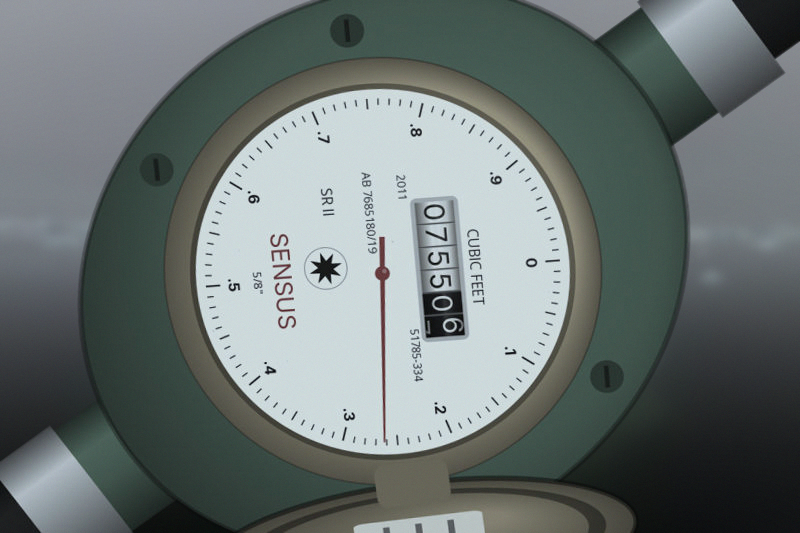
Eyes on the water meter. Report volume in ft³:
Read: 75506.26 ft³
